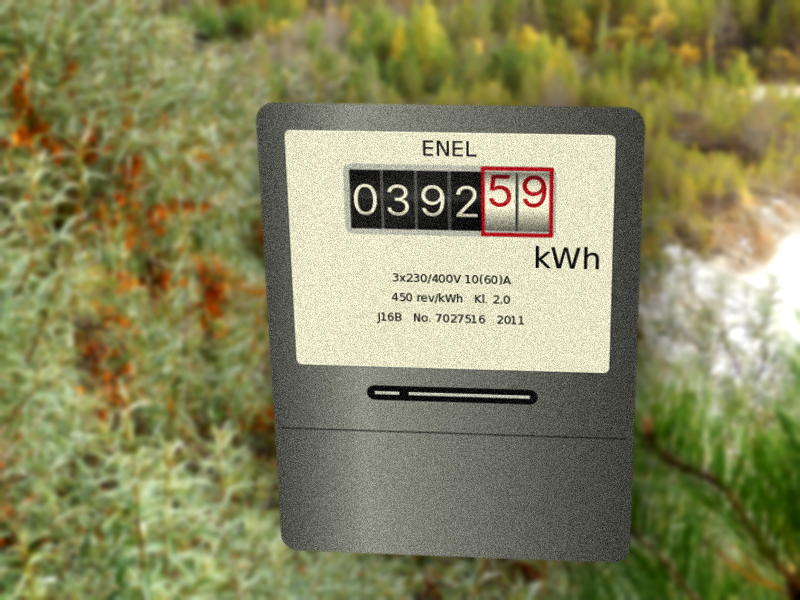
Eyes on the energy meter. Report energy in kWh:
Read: 392.59 kWh
